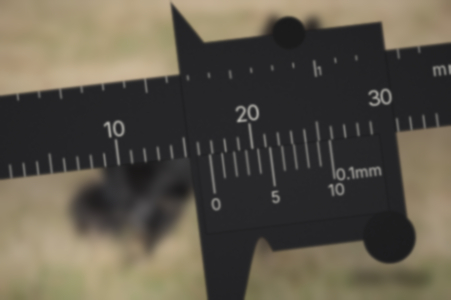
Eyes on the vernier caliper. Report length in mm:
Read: 16.8 mm
